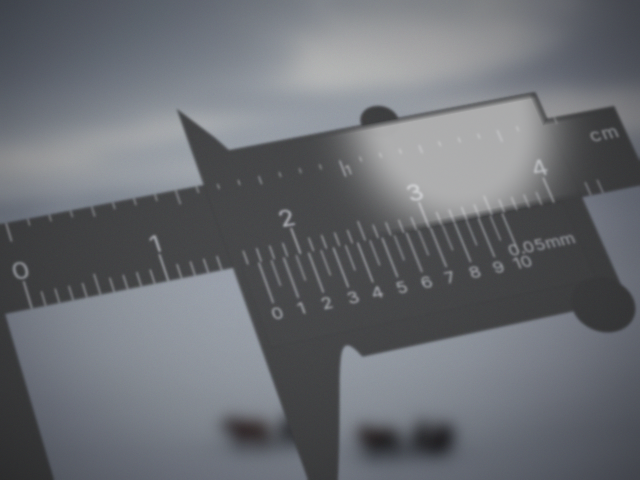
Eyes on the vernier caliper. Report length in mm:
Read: 16.8 mm
